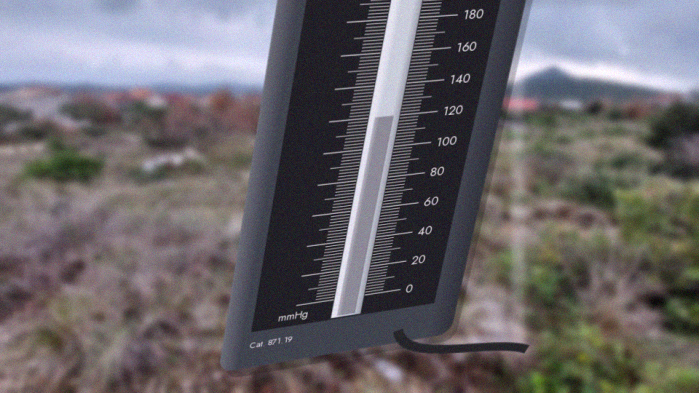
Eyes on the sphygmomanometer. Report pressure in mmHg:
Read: 120 mmHg
